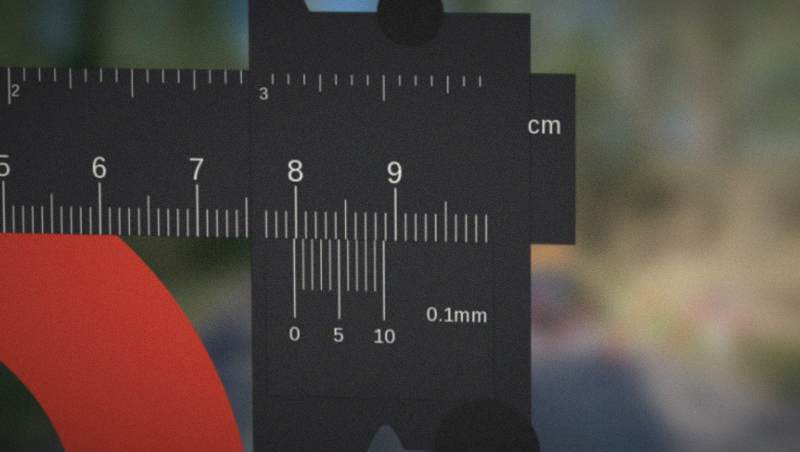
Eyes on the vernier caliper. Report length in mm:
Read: 79.8 mm
